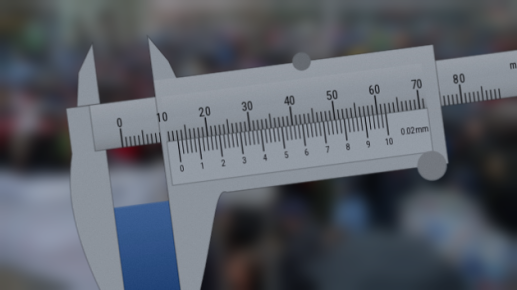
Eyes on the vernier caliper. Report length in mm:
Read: 13.0 mm
